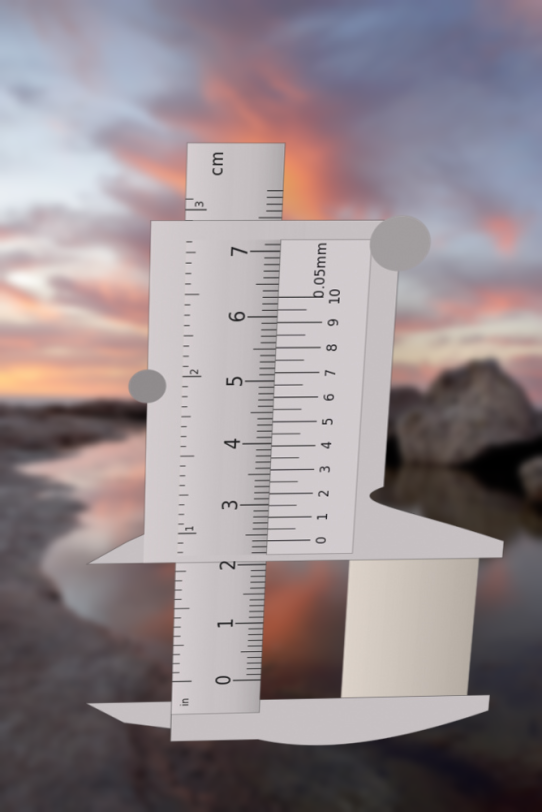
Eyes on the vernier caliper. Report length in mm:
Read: 24.0 mm
